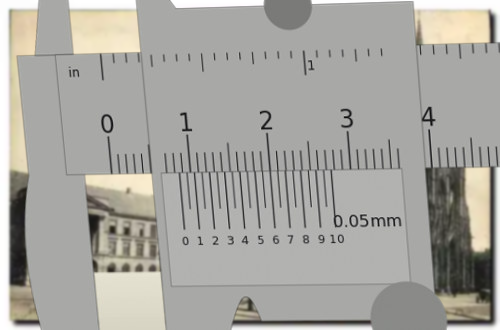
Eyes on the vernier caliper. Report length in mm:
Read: 8.6 mm
